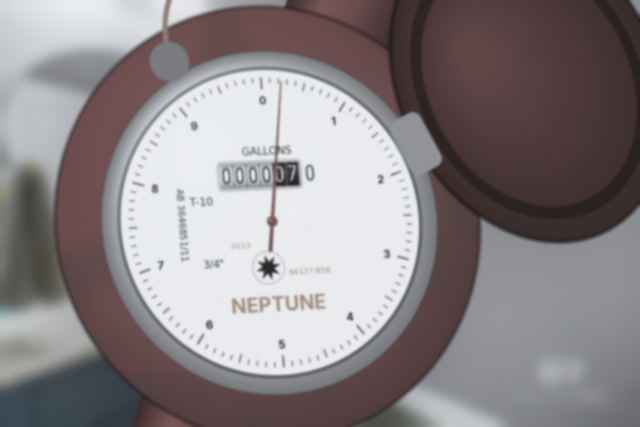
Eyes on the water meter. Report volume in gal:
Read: 70.2 gal
